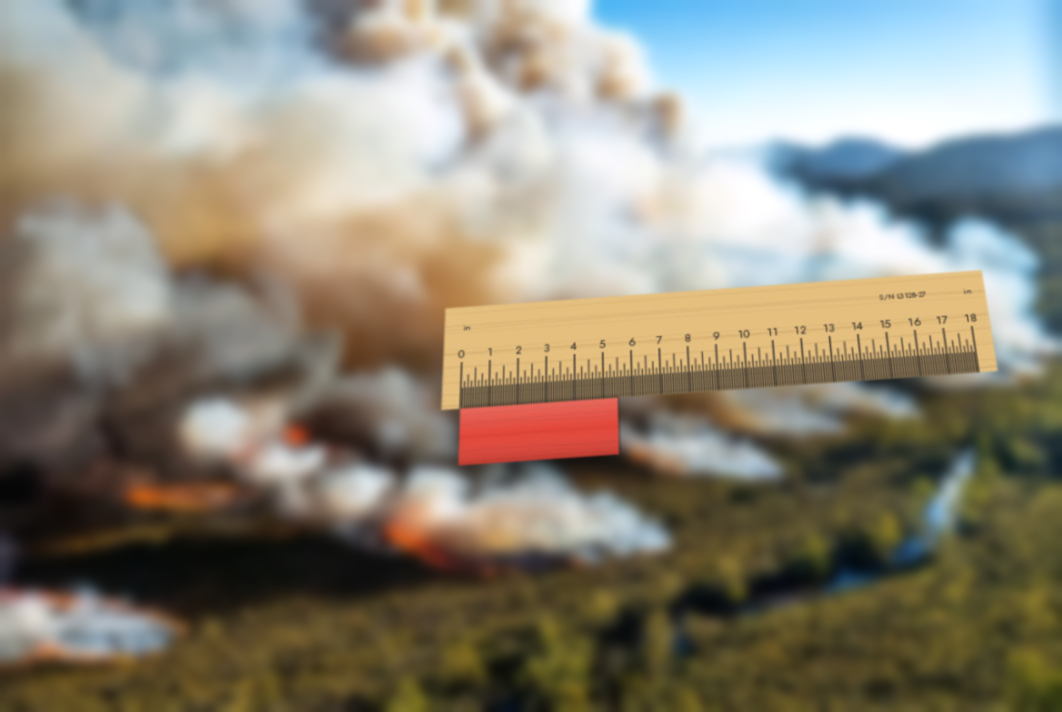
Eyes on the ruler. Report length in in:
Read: 5.5 in
